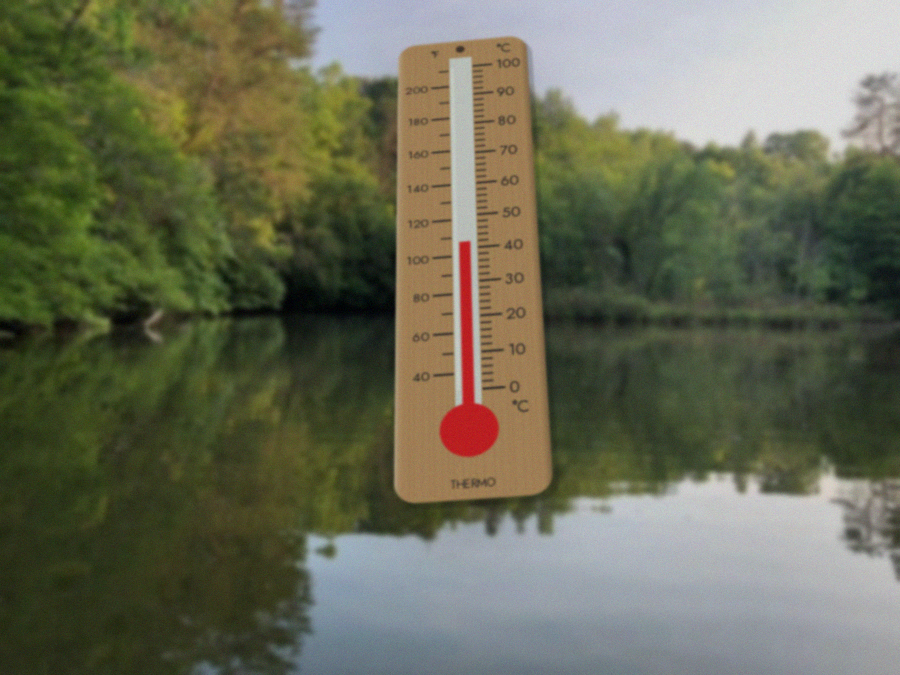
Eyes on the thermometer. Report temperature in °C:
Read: 42 °C
